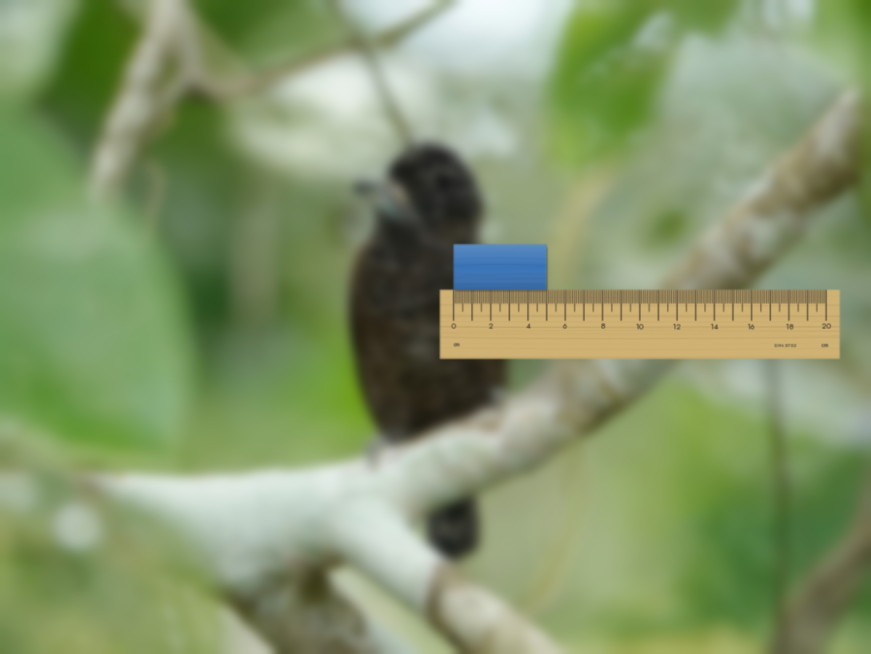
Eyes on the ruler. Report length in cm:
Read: 5 cm
